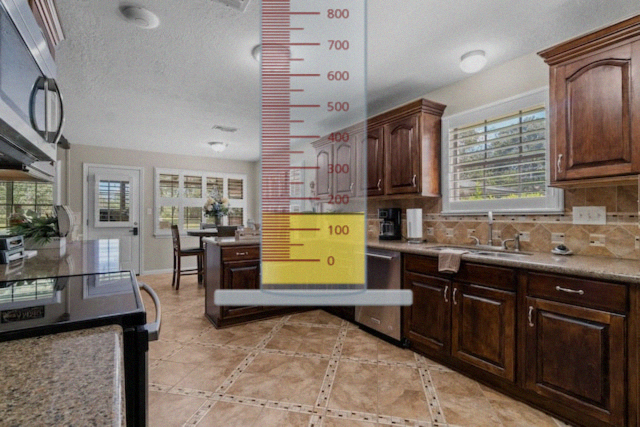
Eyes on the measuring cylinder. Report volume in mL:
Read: 150 mL
